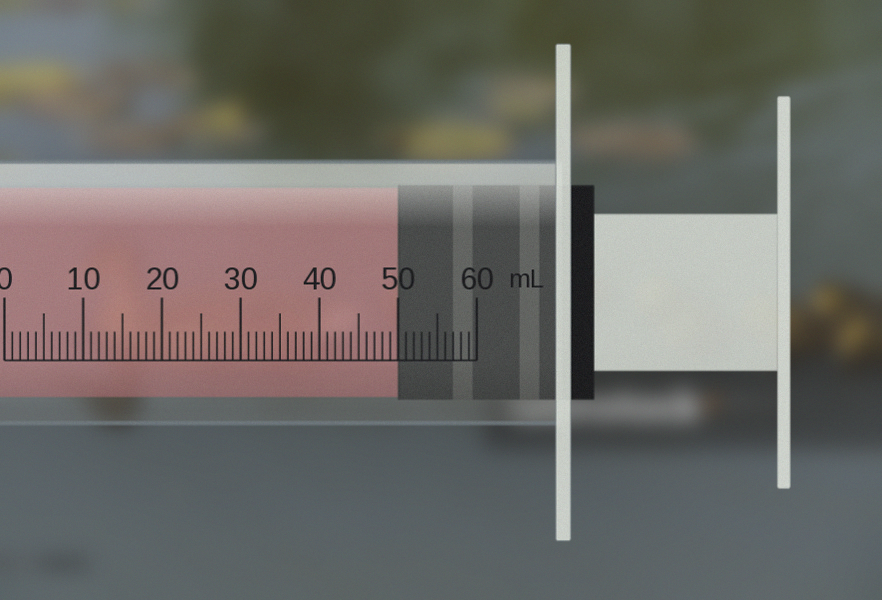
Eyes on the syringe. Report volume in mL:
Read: 50 mL
